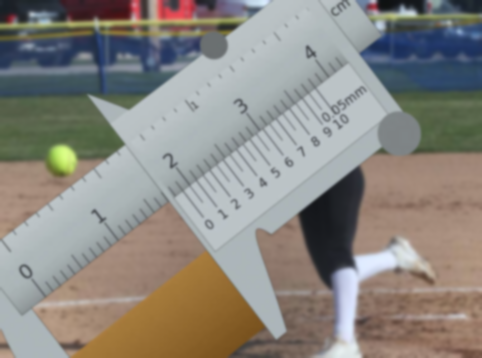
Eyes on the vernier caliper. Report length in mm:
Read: 19.0 mm
